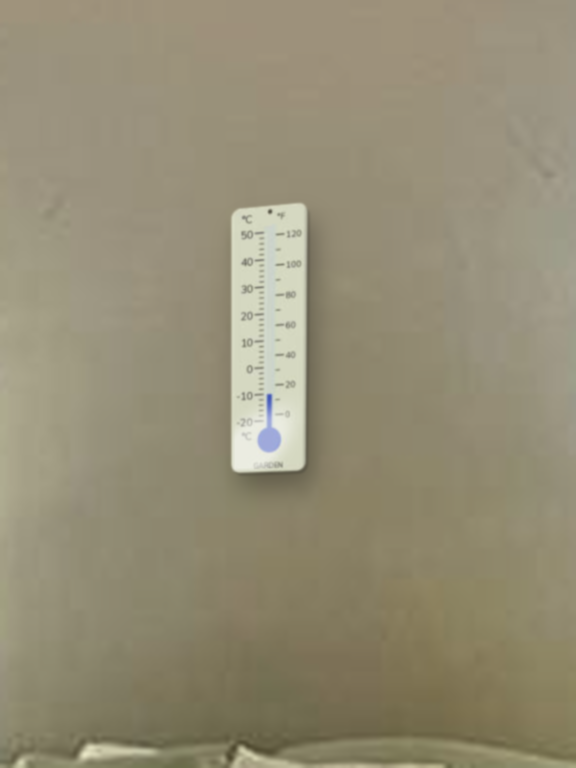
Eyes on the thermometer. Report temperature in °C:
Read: -10 °C
